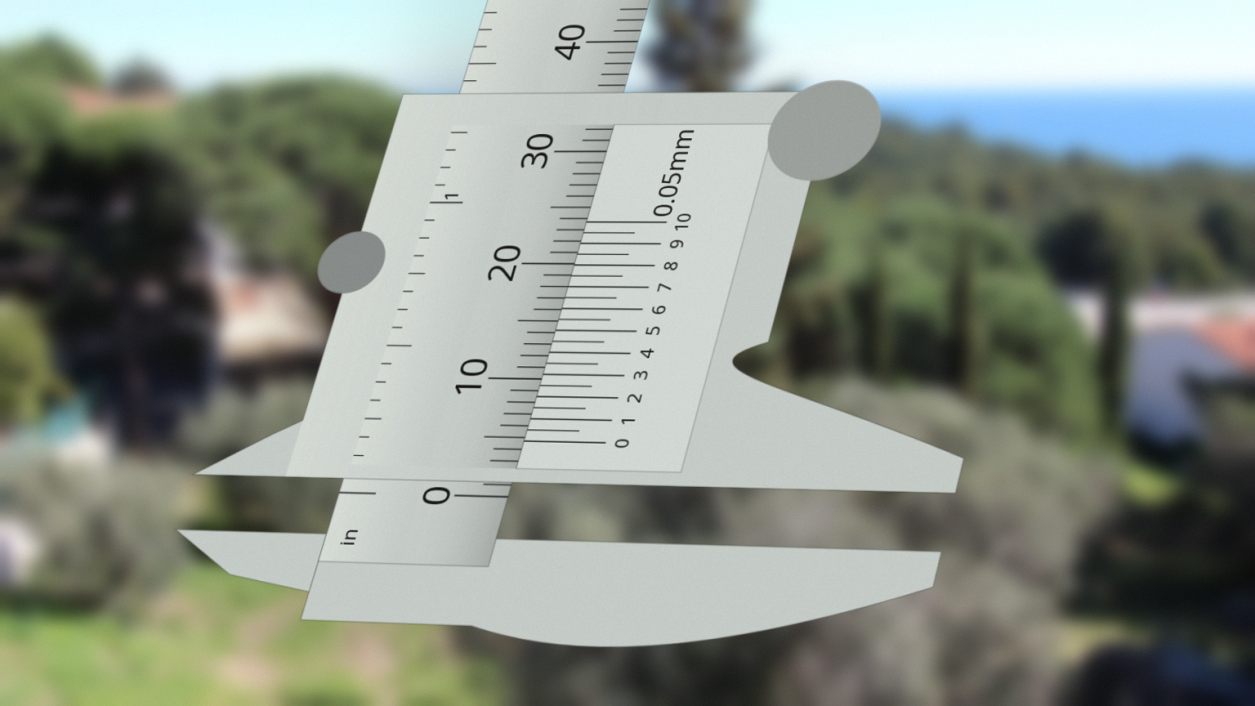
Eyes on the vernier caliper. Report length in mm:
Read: 4.7 mm
